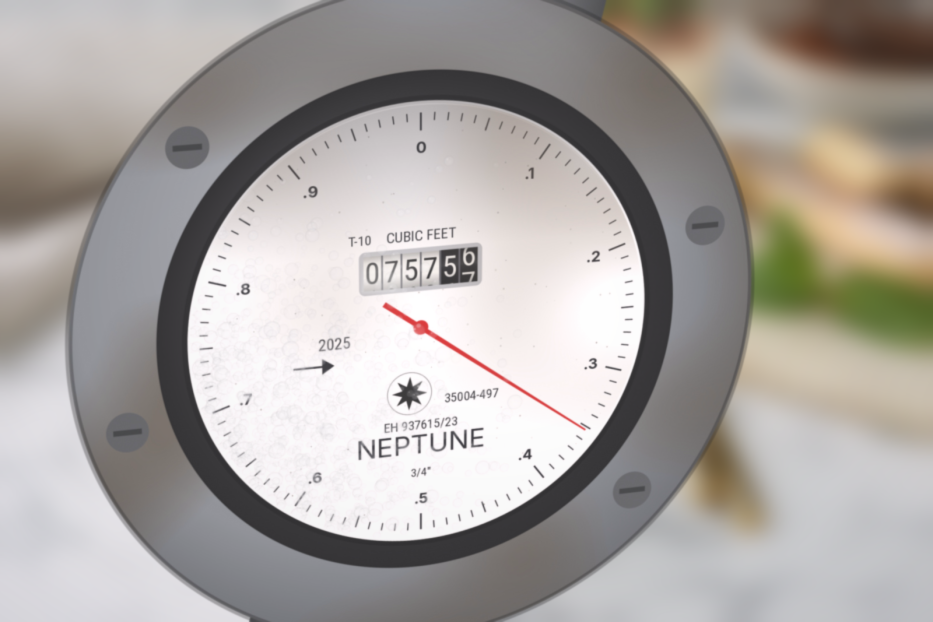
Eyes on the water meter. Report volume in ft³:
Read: 75756.35 ft³
